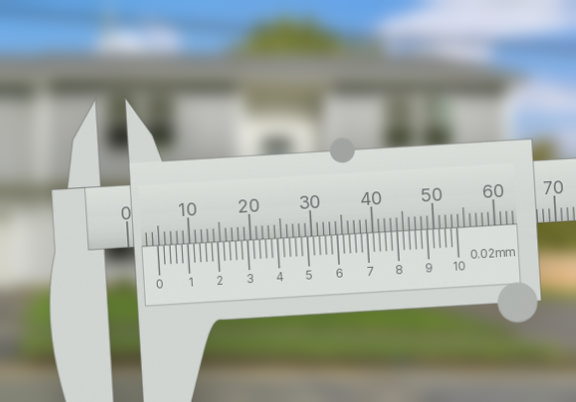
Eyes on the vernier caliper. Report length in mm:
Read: 4.8 mm
